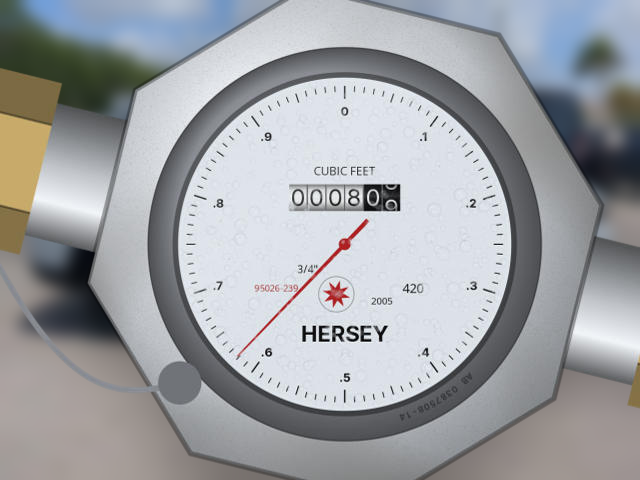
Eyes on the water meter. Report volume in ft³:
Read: 808.62 ft³
